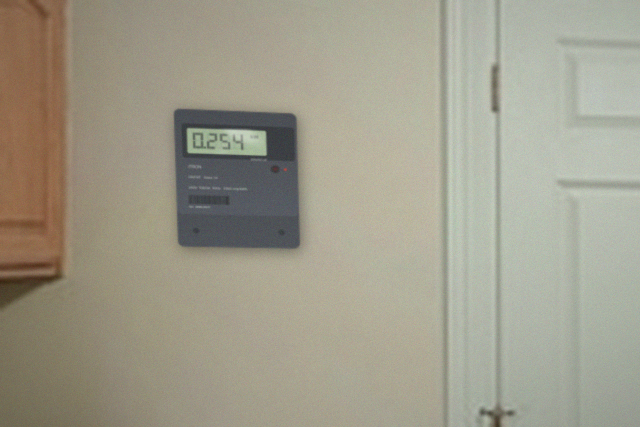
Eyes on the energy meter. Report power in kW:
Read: 0.254 kW
